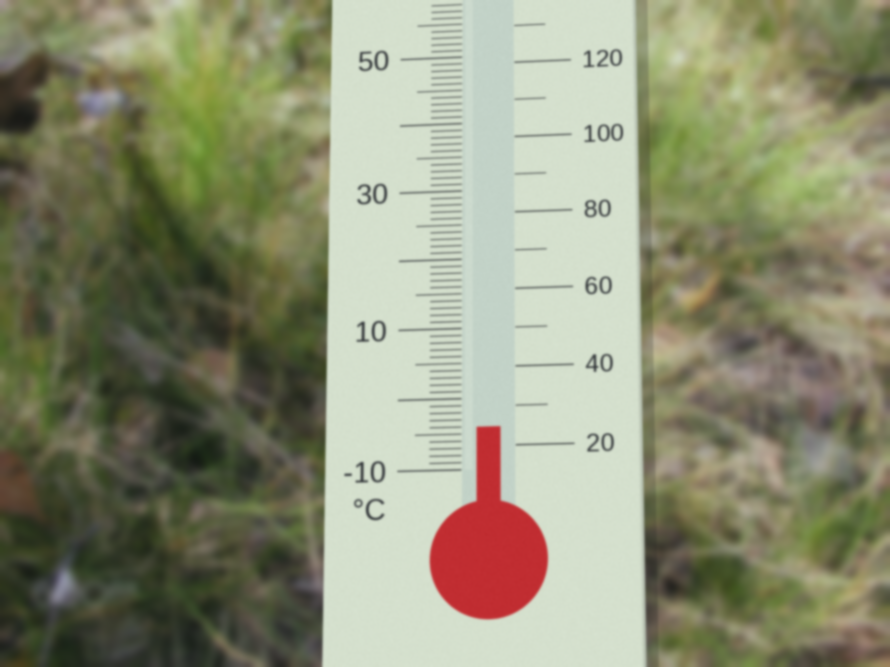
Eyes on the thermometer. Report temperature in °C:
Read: -4 °C
